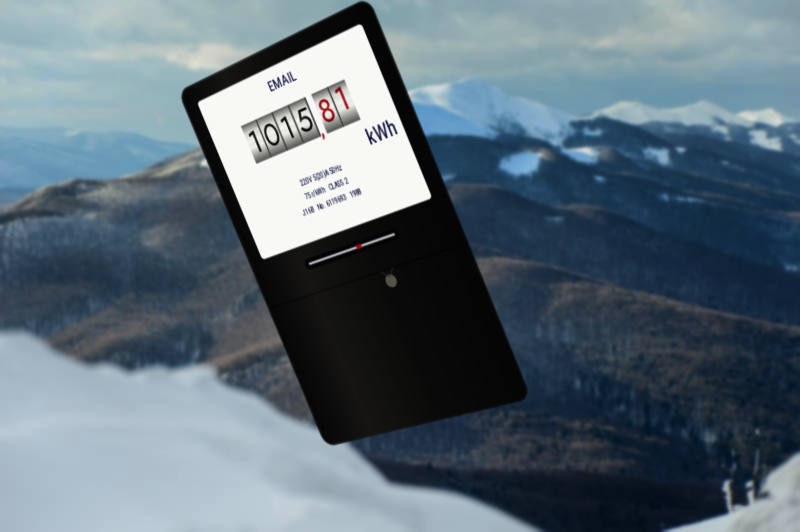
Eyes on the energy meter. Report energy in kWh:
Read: 1015.81 kWh
